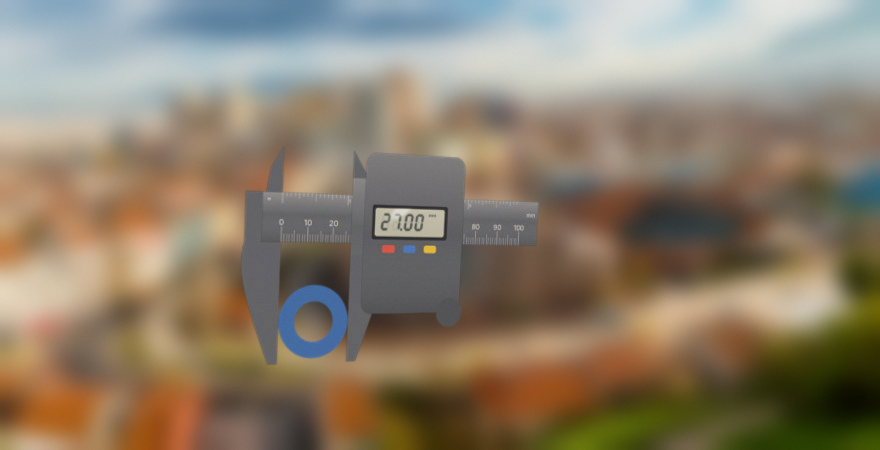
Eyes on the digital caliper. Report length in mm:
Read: 27.00 mm
